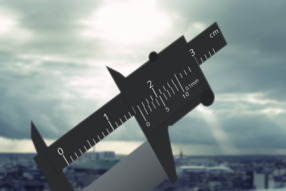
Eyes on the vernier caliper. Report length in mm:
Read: 16.0 mm
